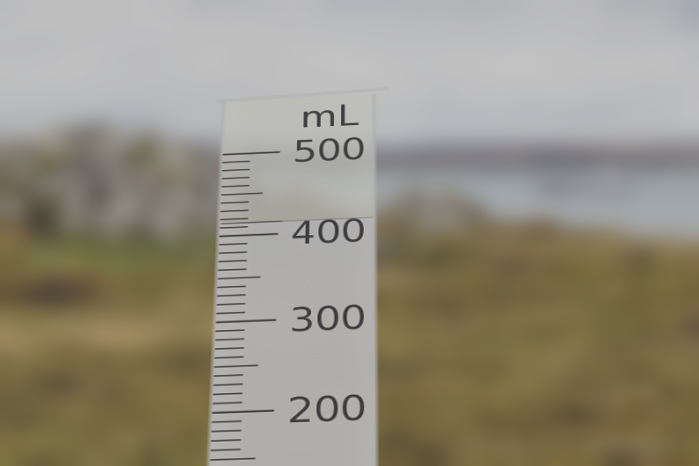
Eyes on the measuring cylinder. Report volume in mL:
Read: 415 mL
